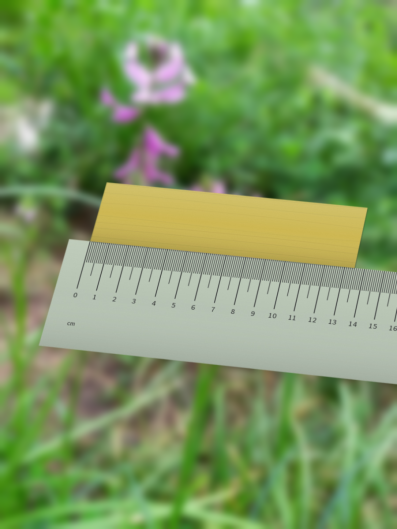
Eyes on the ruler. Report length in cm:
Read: 13.5 cm
